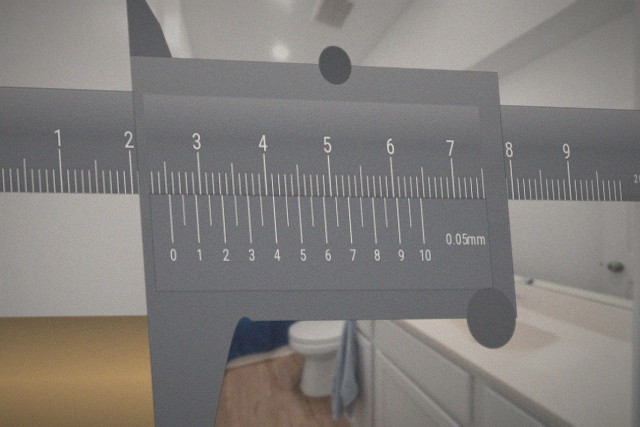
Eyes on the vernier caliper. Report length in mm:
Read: 25.4 mm
